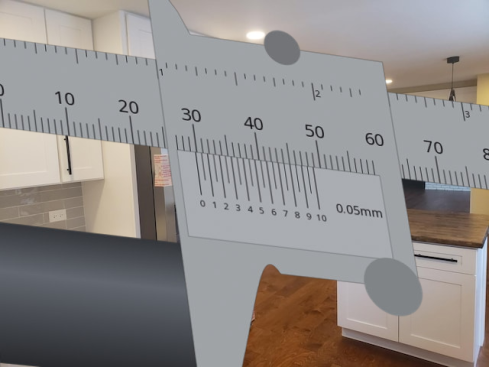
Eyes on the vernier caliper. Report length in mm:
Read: 29.8 mm
